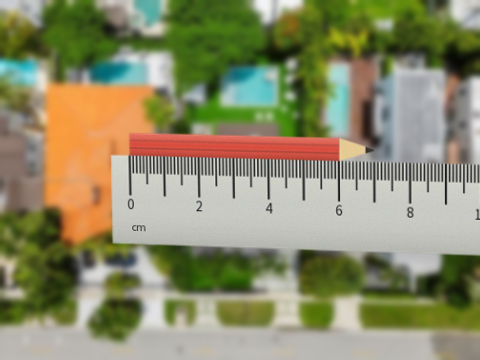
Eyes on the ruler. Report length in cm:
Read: 7 cm
